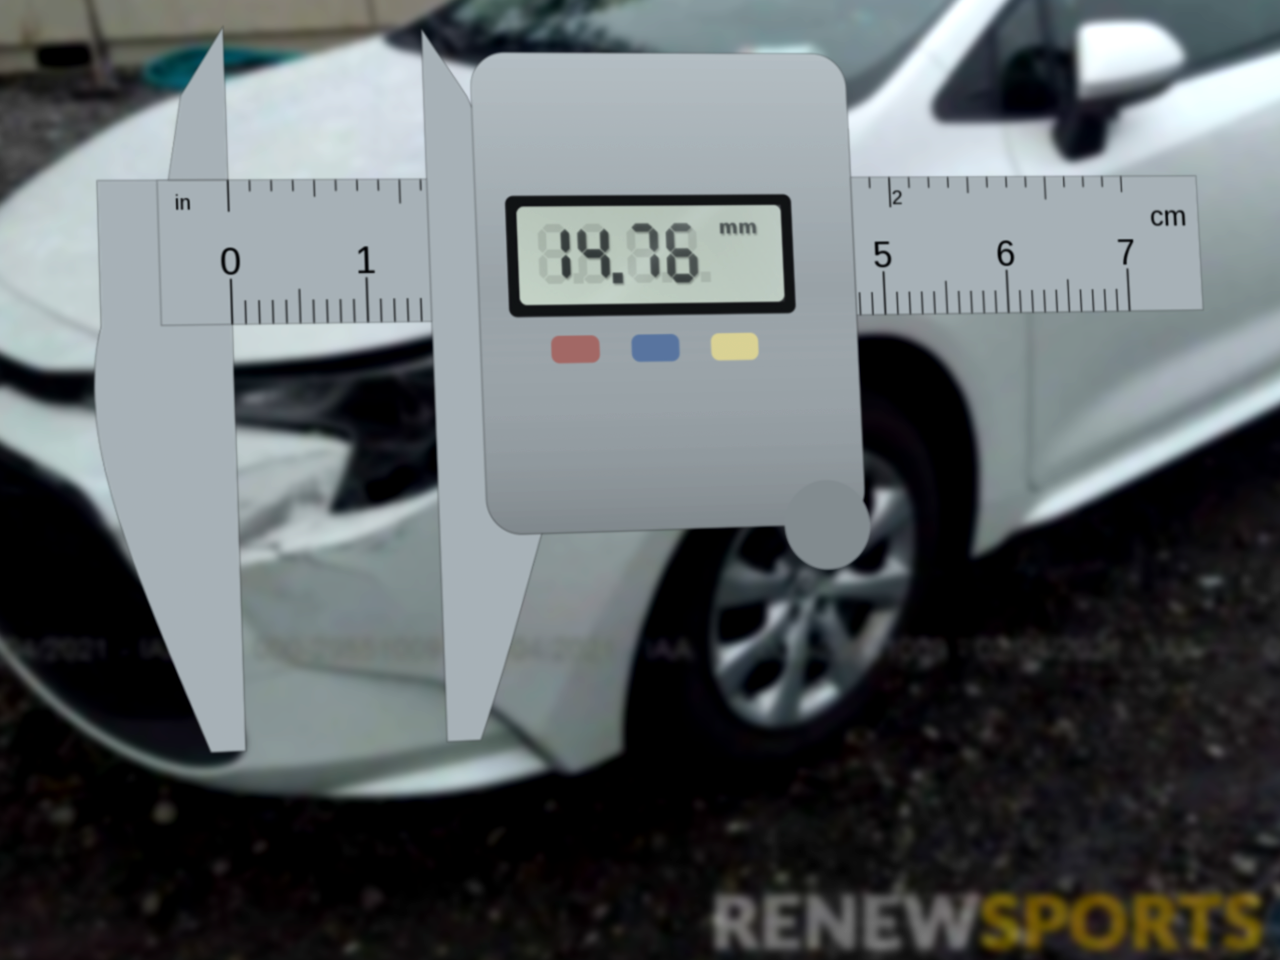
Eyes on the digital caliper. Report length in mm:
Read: 14.76 mm
